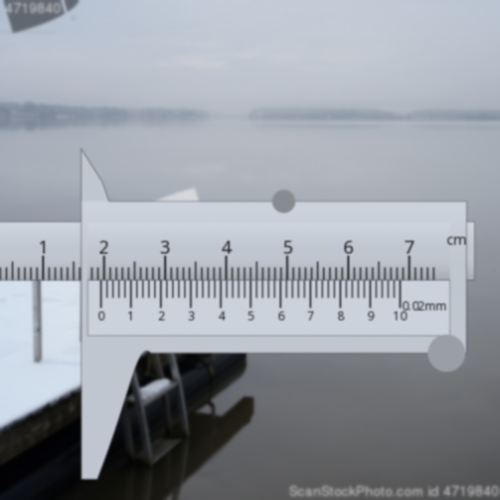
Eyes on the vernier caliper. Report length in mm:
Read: 19.5 mm
